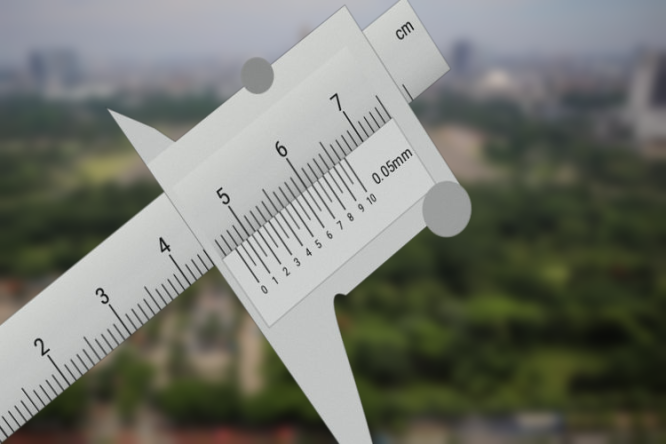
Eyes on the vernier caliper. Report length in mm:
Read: 47.6 mm
